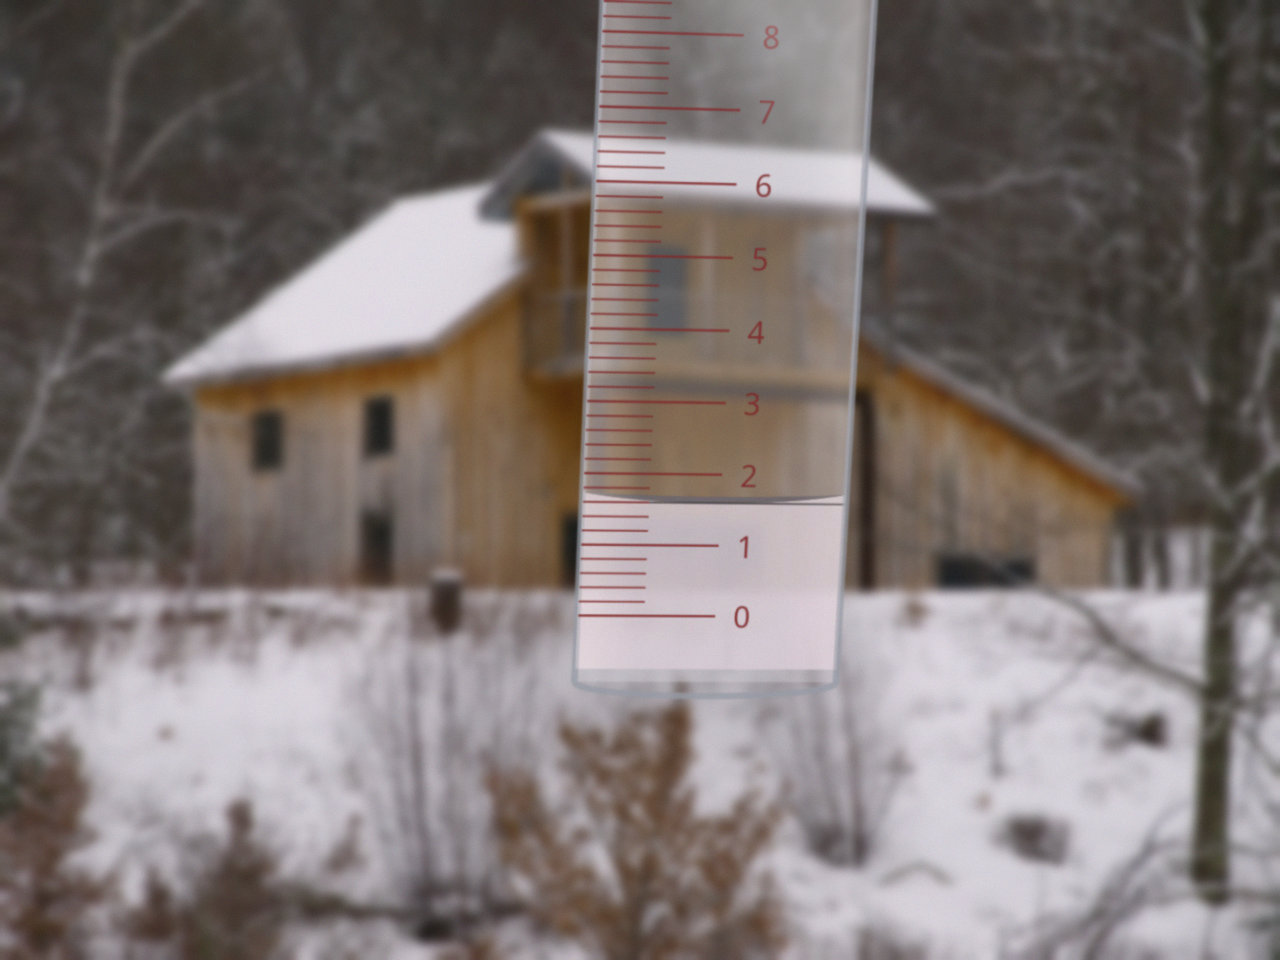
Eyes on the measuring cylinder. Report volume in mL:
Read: 1.6 mL
